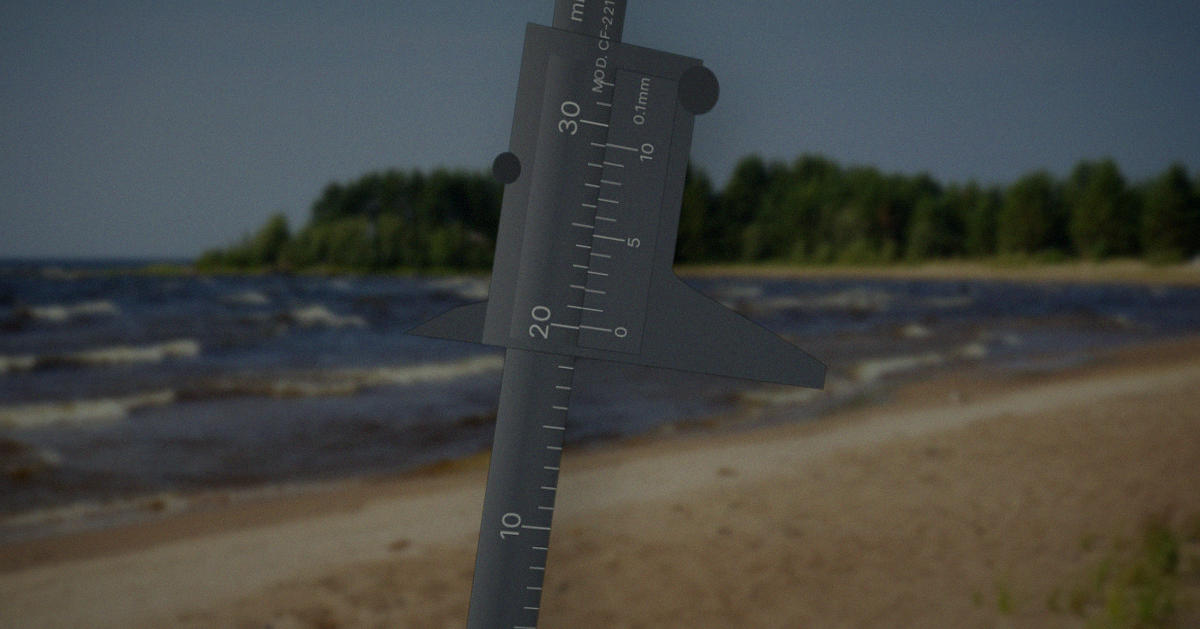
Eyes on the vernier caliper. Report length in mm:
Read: 20.1 mm
